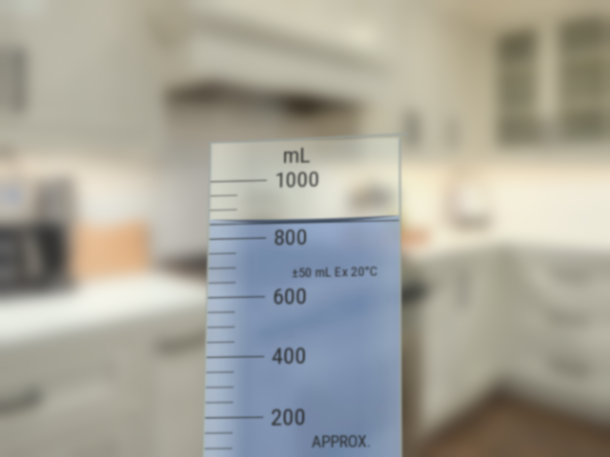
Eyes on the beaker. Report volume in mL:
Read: 850 mL
